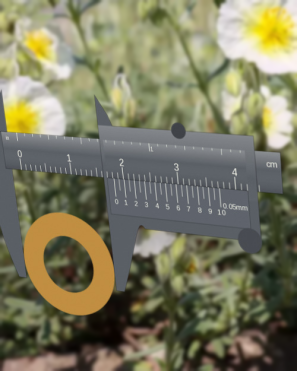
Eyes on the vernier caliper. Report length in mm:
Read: 18.2 mm
